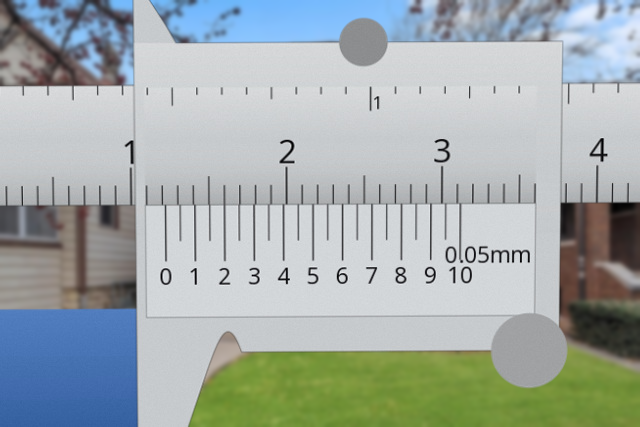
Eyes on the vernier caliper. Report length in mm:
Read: 12.2 mm
